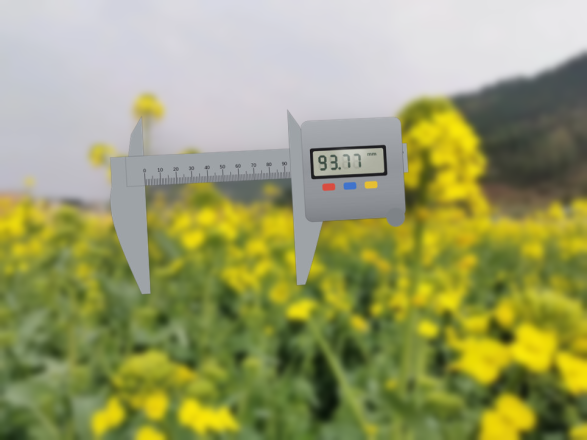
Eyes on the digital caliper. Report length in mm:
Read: 93.77 mm
